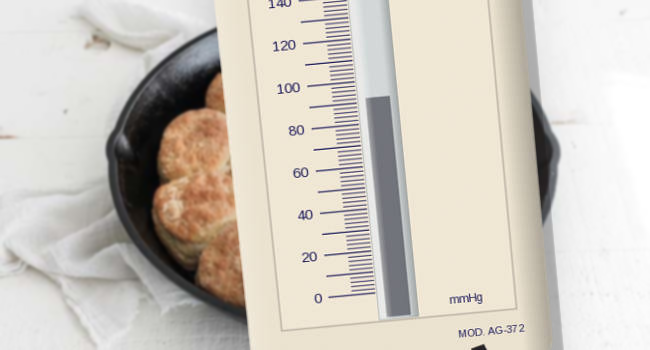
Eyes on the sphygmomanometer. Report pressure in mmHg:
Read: 92 mmHg
